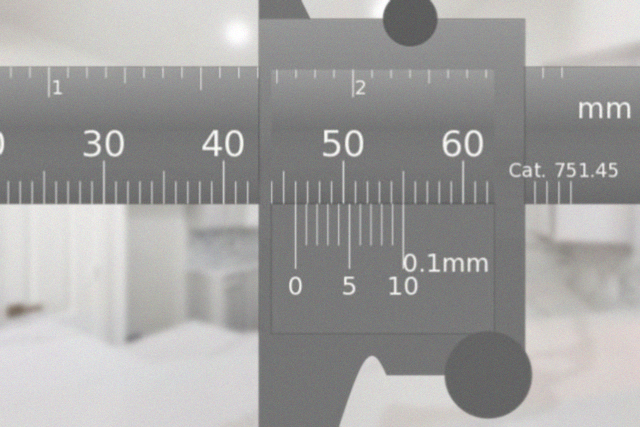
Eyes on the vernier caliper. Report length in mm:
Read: 46.0 mm
